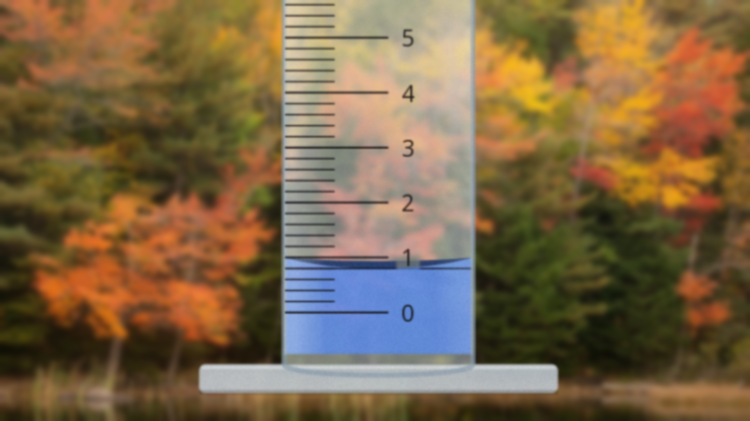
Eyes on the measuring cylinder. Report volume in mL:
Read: 0.8 mL
